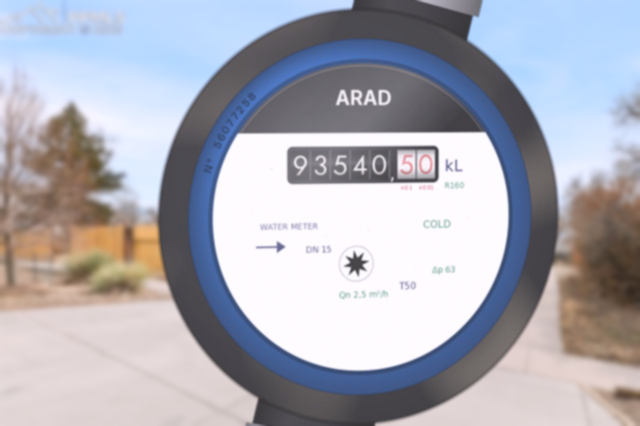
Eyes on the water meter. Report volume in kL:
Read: 93540.50 kL
